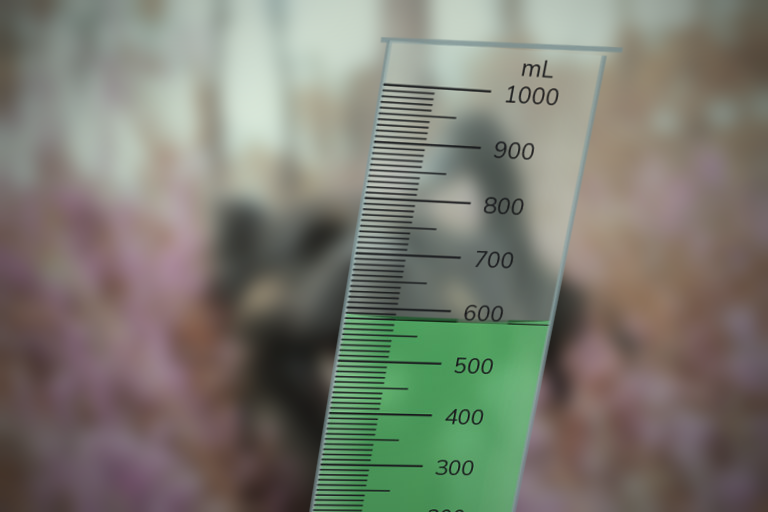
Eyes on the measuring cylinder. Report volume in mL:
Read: 580 mL
